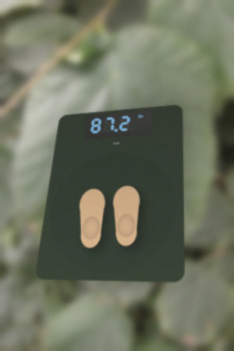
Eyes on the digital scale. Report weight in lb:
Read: 87.2 lb
